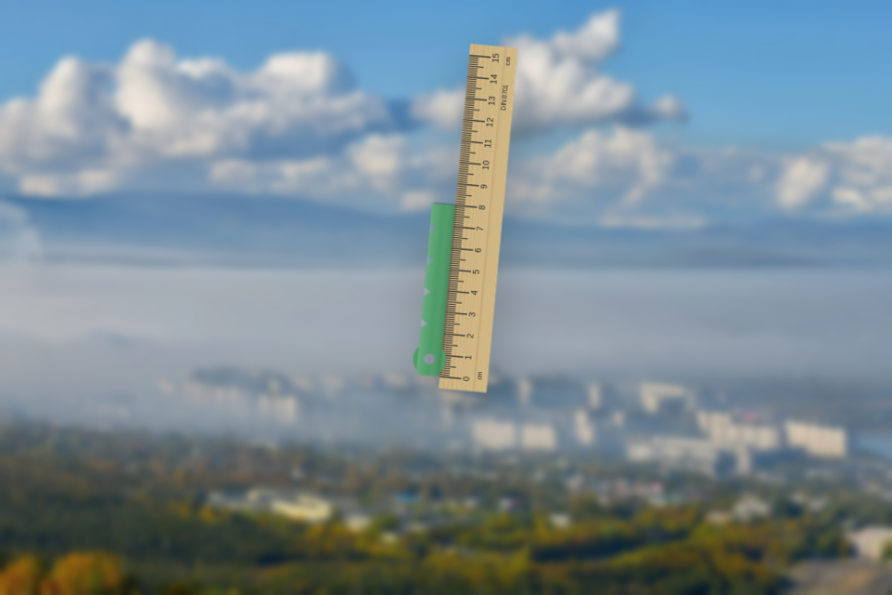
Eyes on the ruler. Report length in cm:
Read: 8 cm
